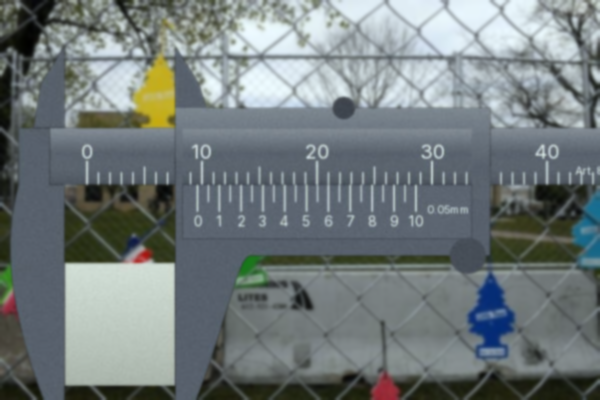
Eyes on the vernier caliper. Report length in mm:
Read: 9.6 mm
